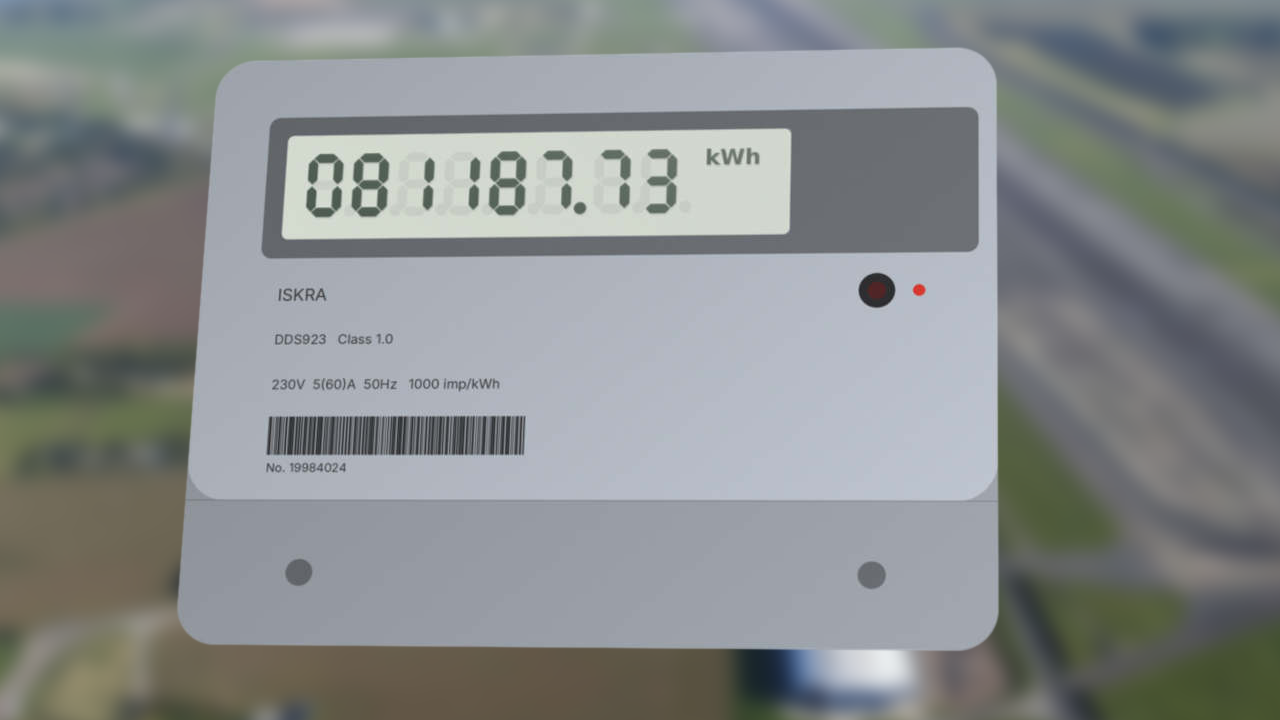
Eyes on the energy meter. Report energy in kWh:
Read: 81187.73 kWh
